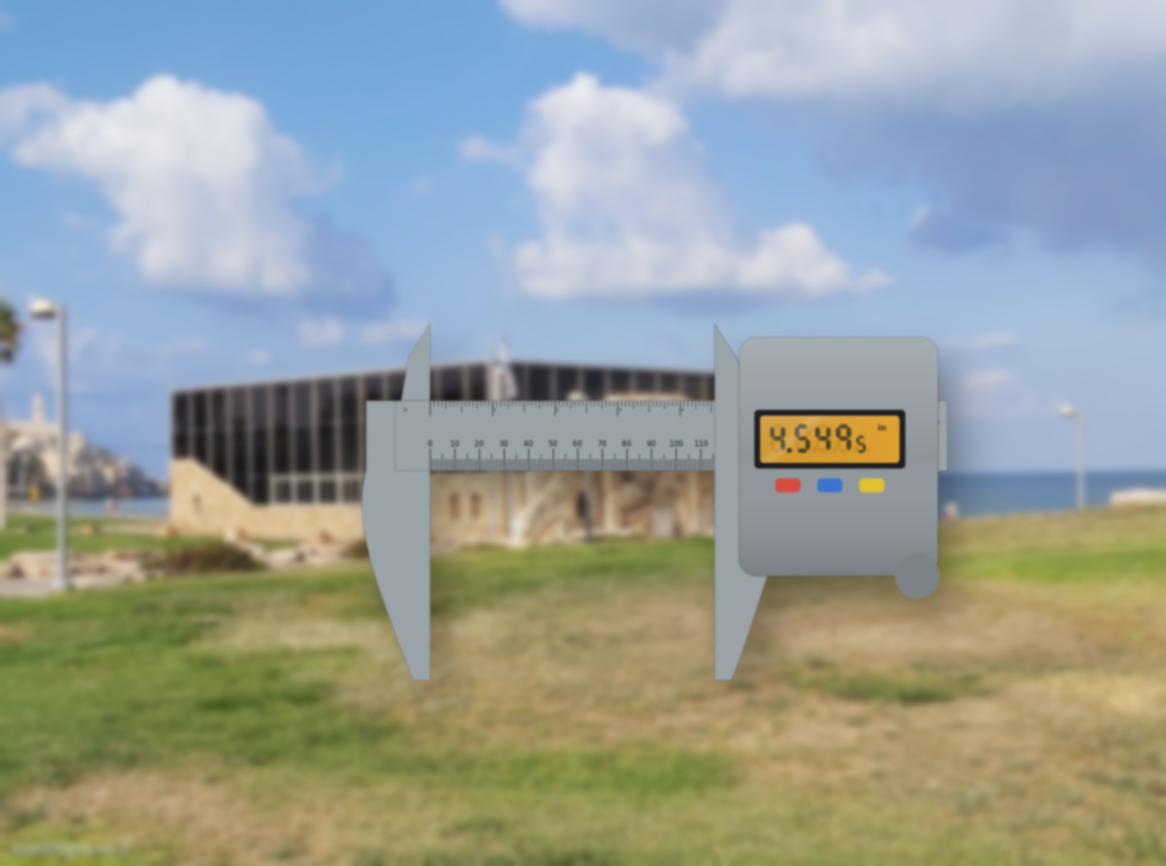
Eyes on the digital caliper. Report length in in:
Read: 4.5495 in
